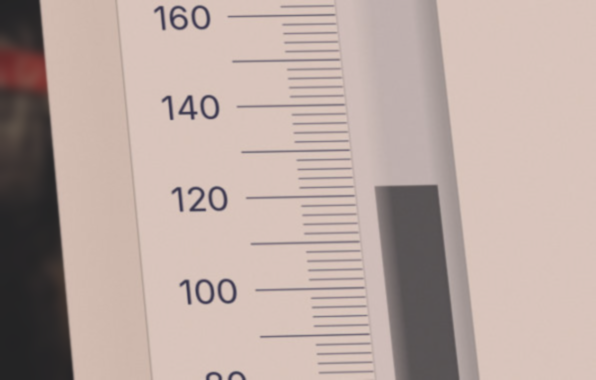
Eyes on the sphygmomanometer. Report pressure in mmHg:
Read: 122 mmHg
